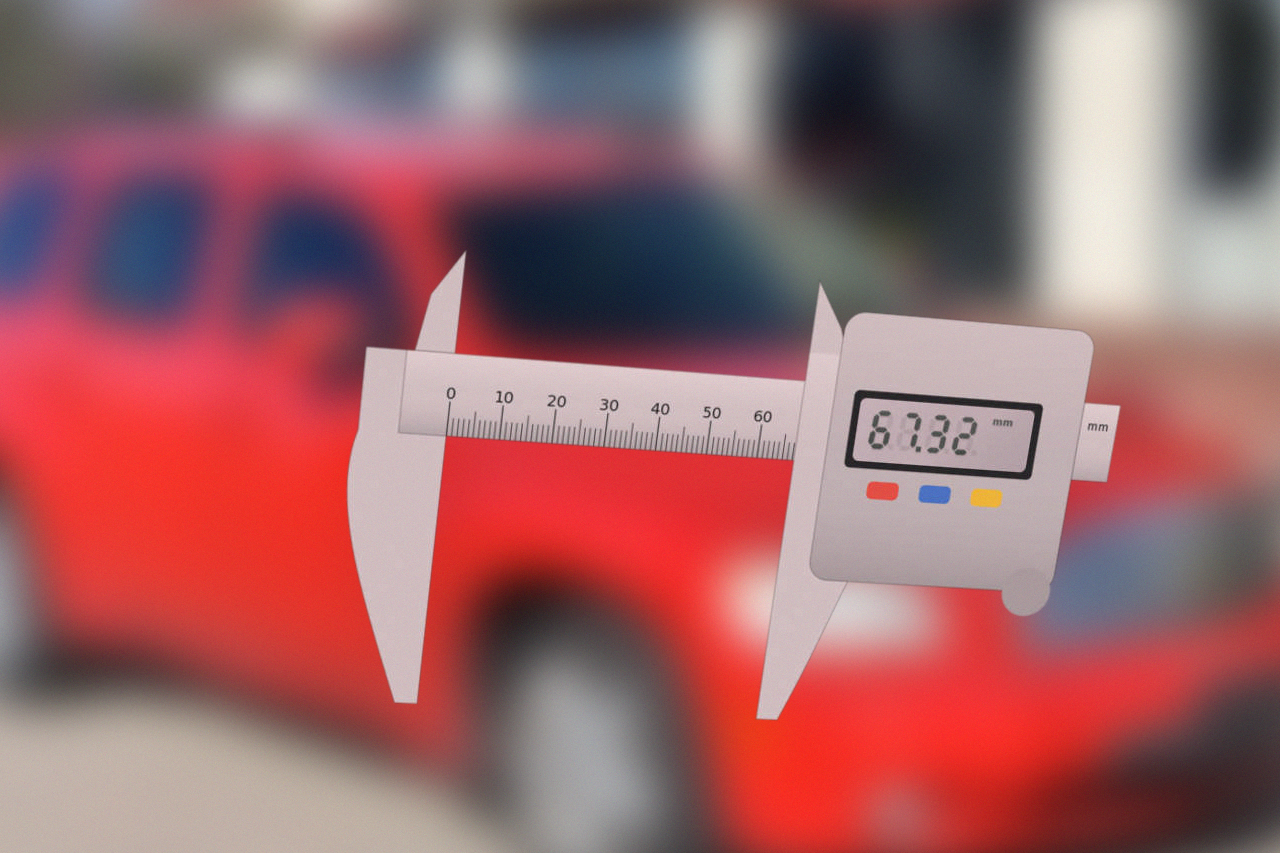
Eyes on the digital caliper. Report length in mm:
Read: 67.32 mm
